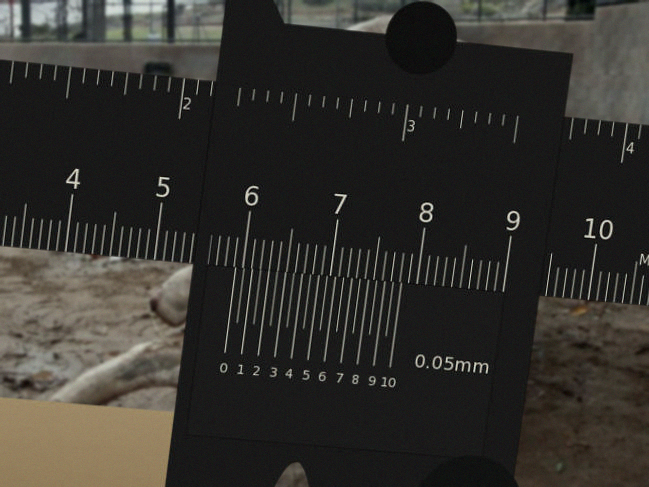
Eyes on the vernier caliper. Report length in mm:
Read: 59.2 mm
